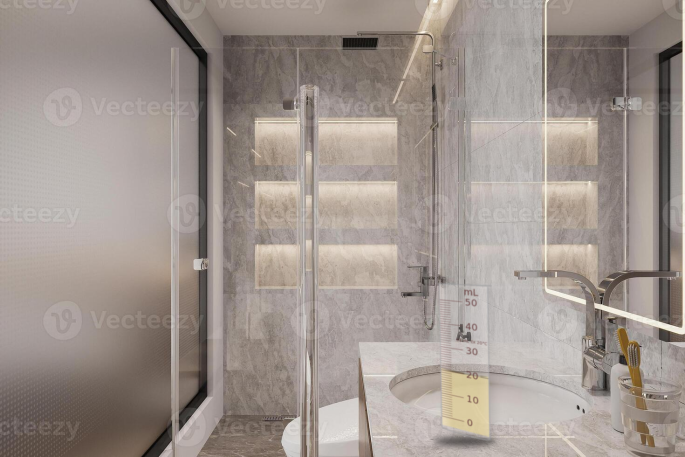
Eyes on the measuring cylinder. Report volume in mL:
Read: 20 mL
